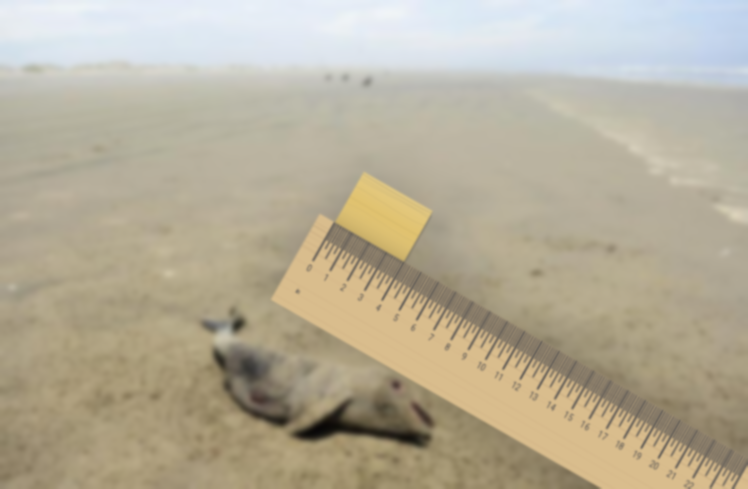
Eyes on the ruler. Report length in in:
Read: 4 in
